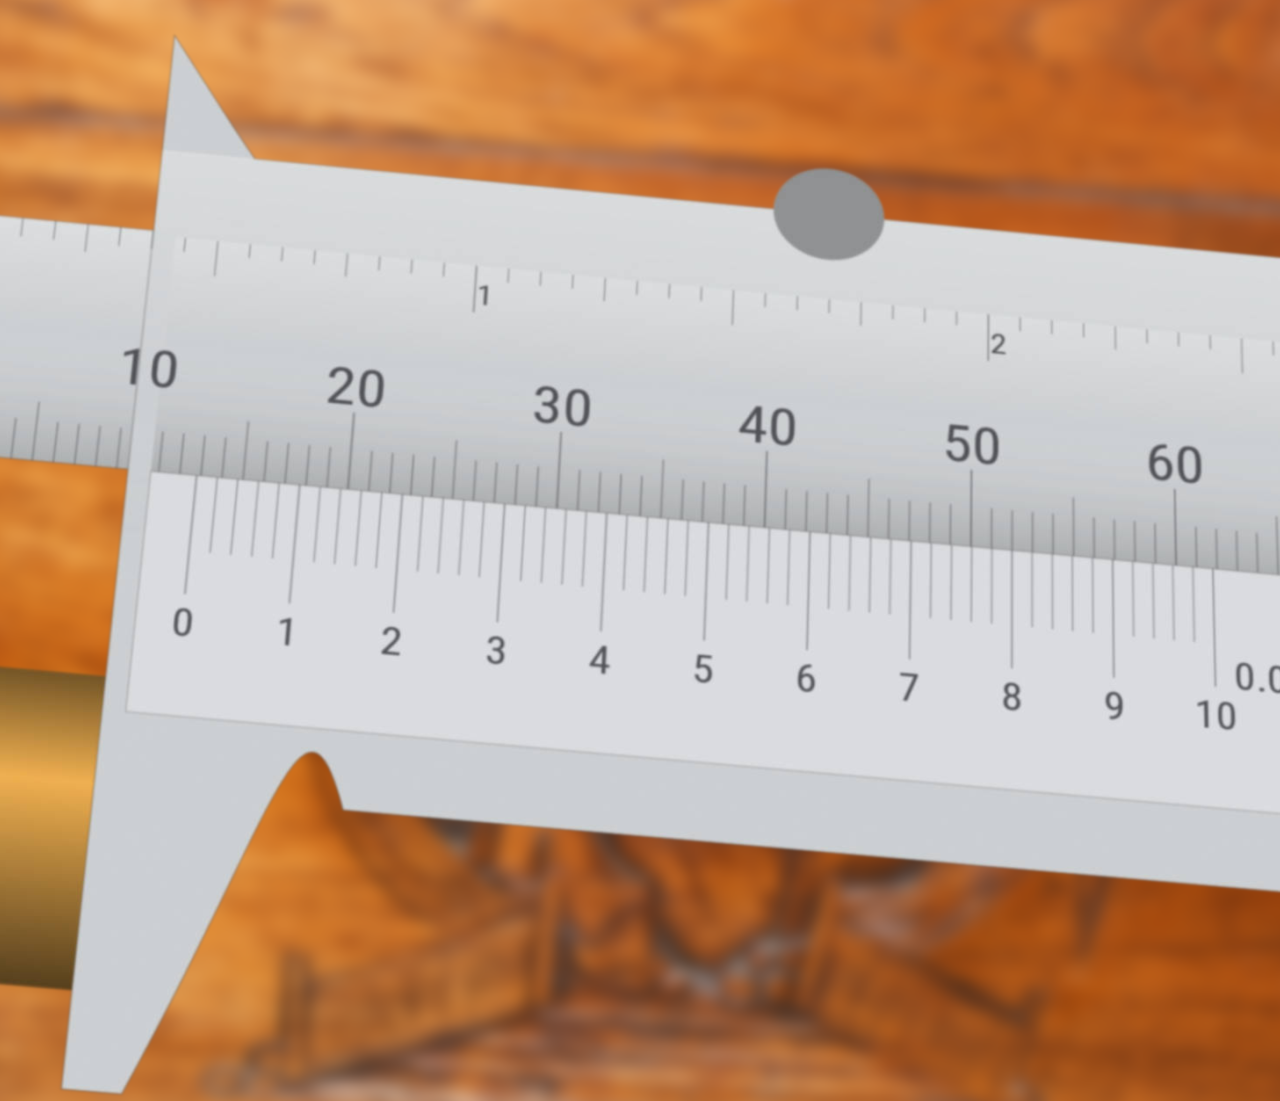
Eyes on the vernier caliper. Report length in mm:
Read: 12.8 mm
